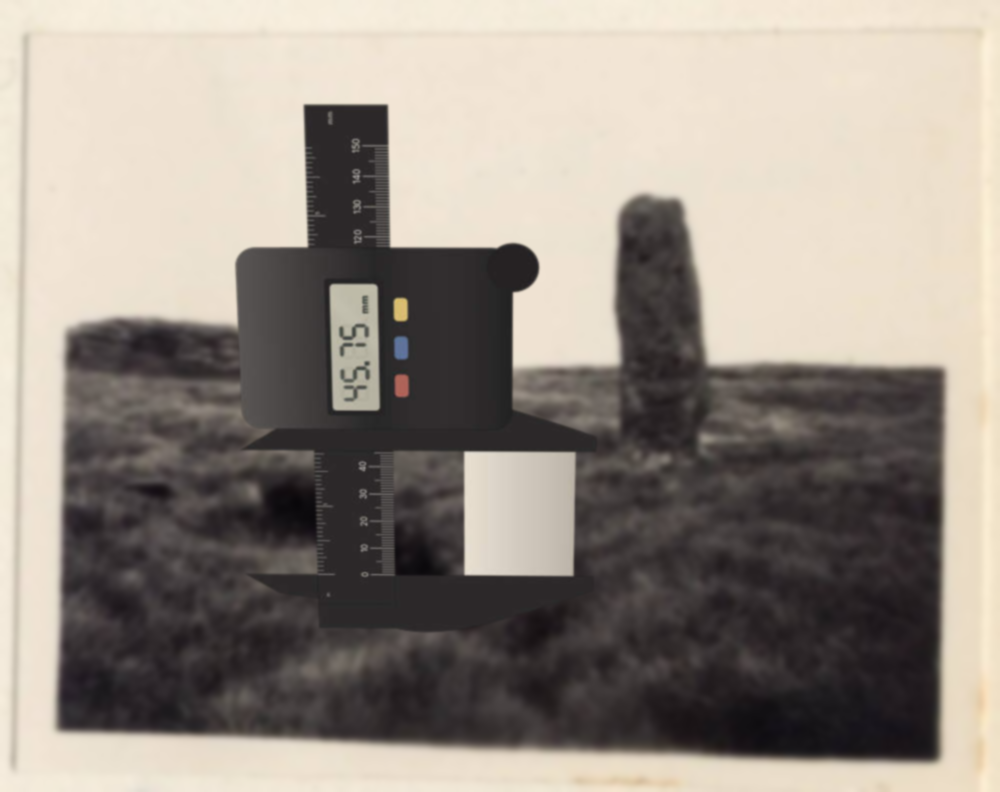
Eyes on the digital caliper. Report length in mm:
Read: 45.75 mm
